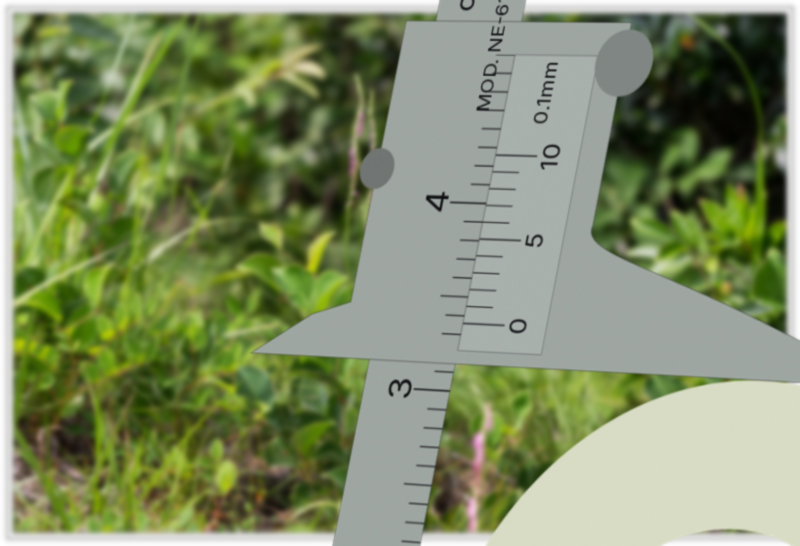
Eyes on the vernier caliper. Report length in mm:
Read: 33.6 mm
